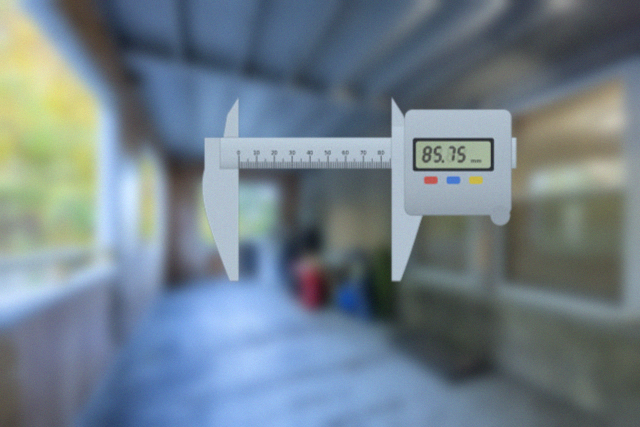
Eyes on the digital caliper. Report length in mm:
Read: 85.75 mm
